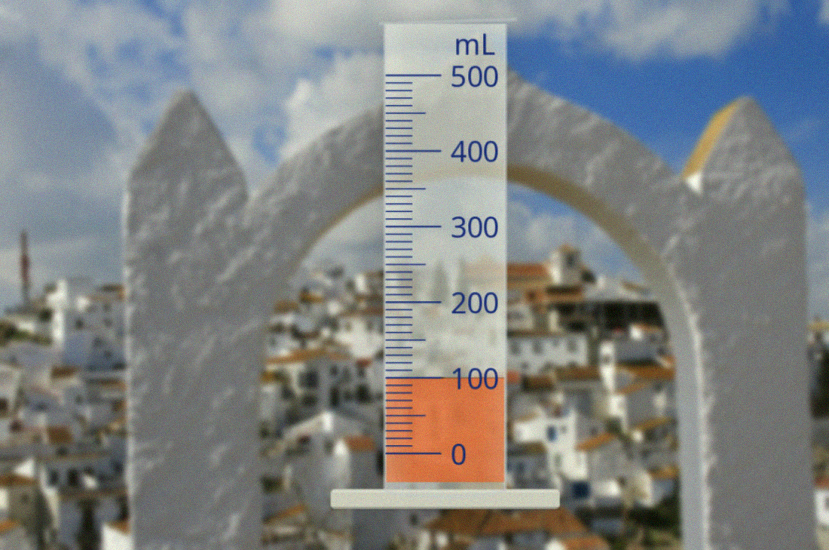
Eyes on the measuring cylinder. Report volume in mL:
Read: 100 mL
